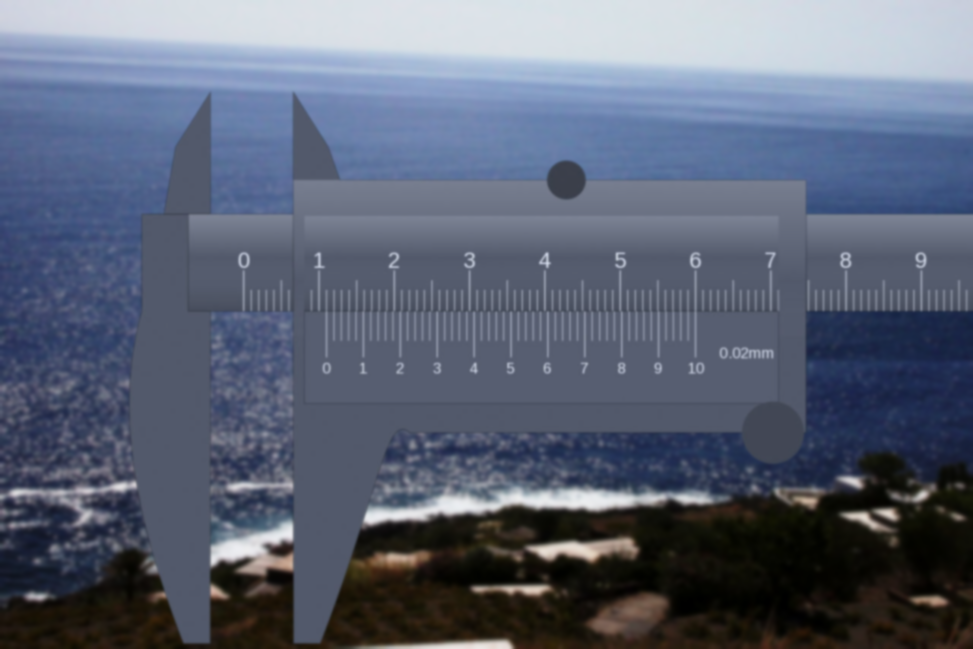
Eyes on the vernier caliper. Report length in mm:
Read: 11.0 mm
